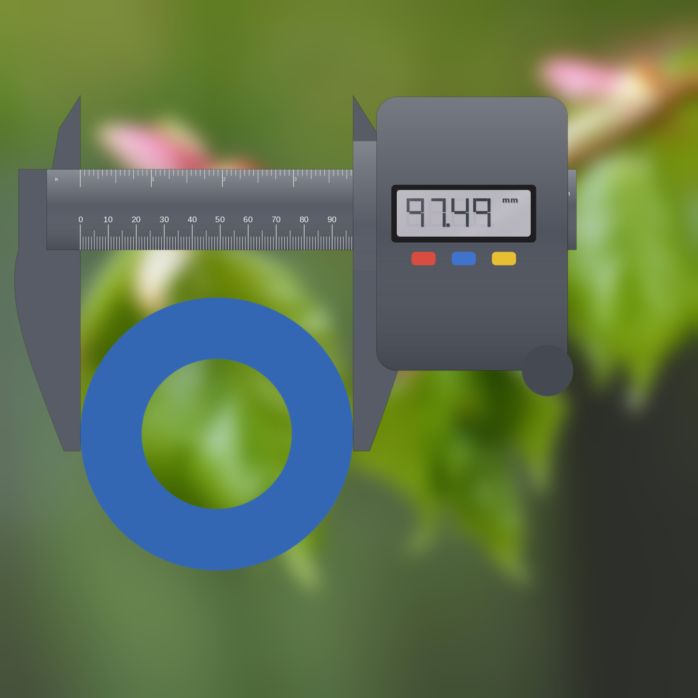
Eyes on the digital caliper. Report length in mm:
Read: 97.49 mm
